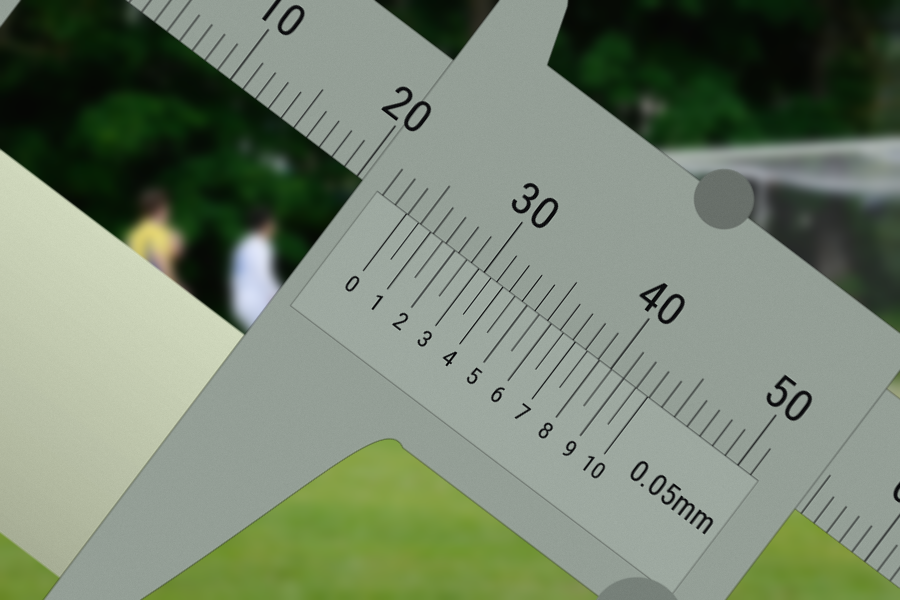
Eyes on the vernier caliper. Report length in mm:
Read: 23.9 mm
